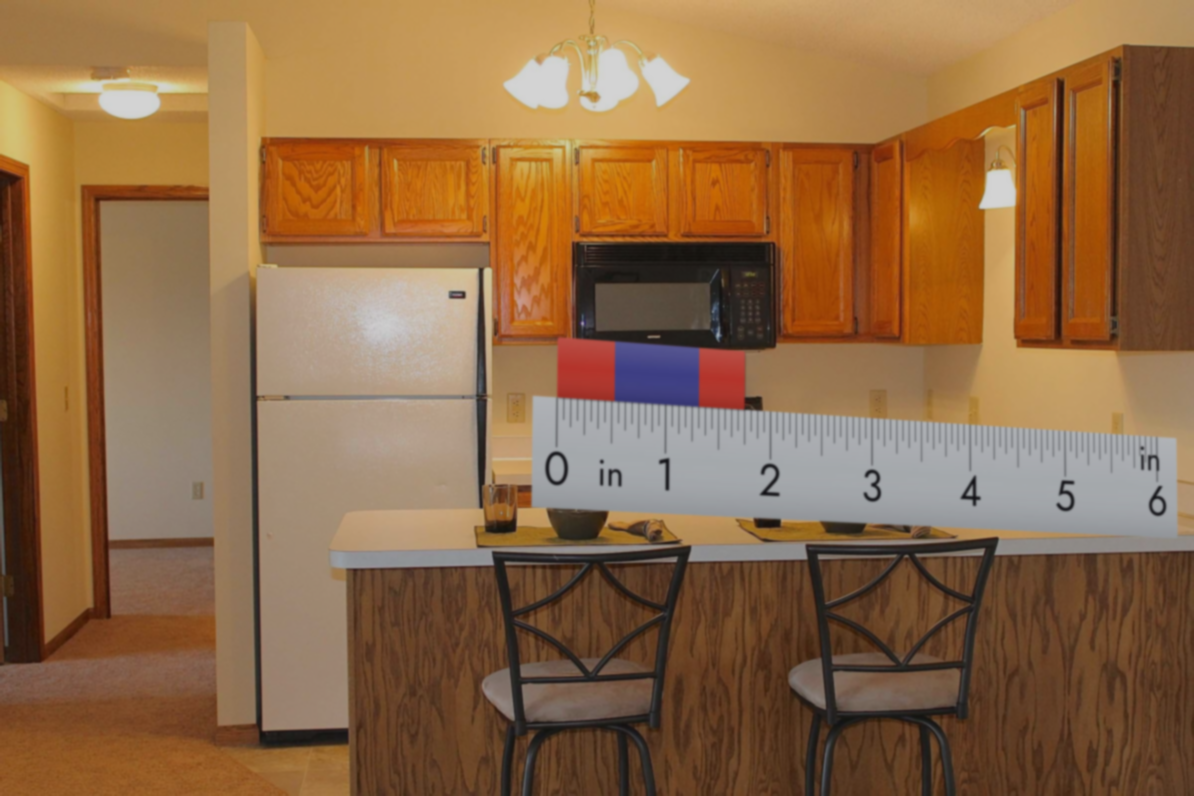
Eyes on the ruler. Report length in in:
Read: 1.75 in
